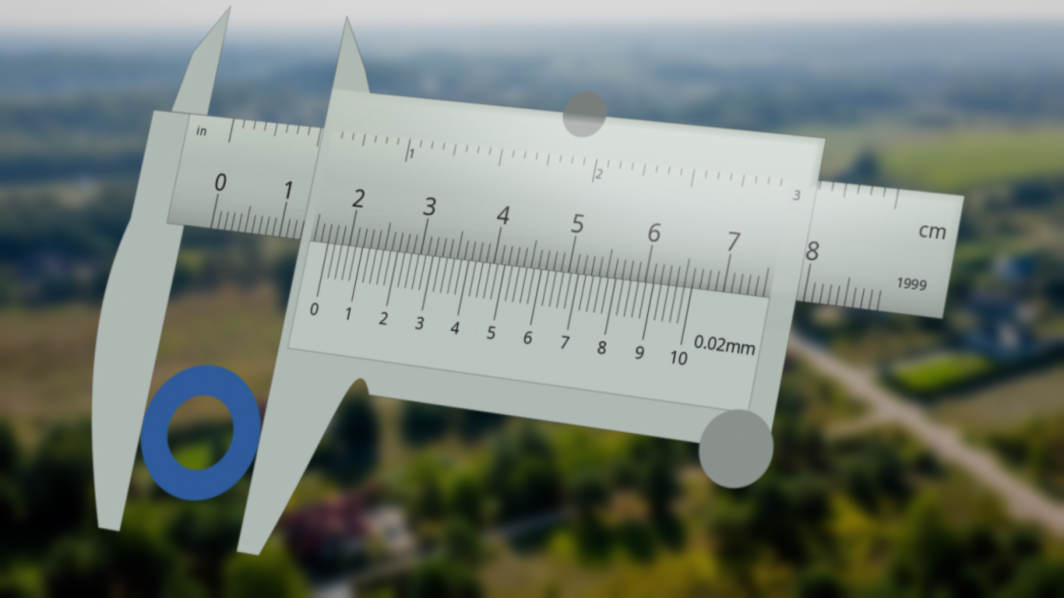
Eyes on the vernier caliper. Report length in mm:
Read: 17.0 mm
